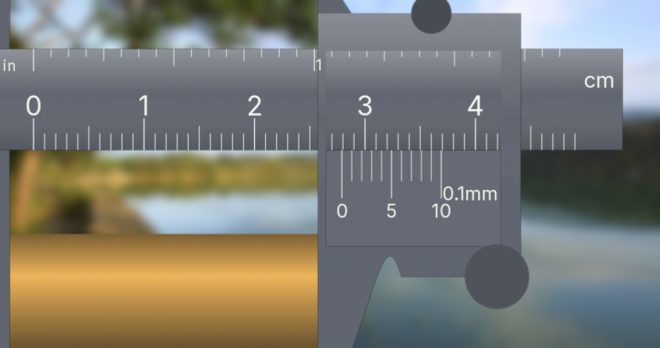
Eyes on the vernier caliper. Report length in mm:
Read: 27.9 mm
